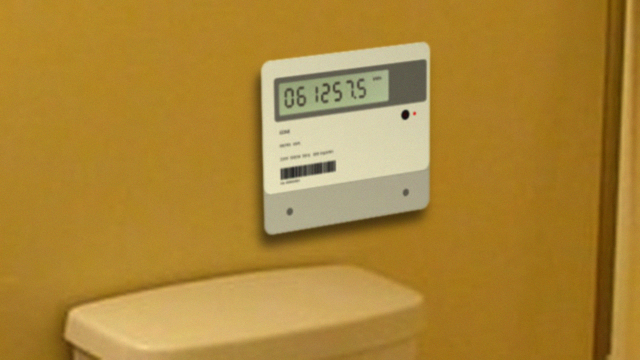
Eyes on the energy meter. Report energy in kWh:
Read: 61257.5 kWh
